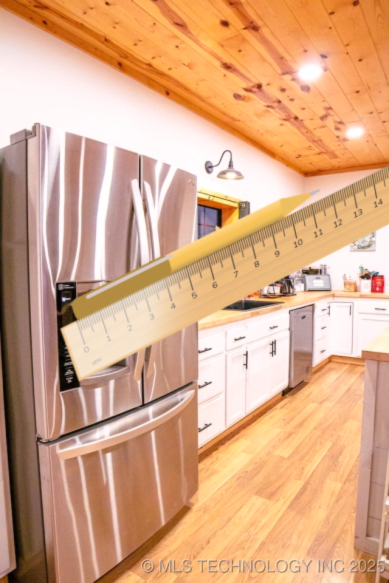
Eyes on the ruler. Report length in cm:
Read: 11.5 cm
